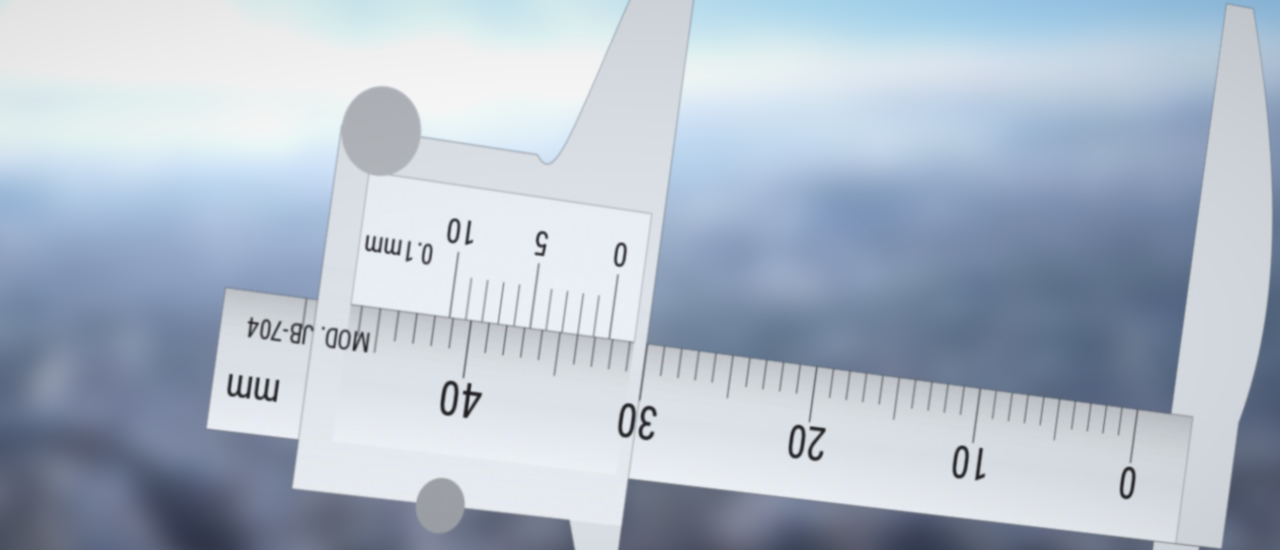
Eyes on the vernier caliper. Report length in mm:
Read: 32.2 mm
